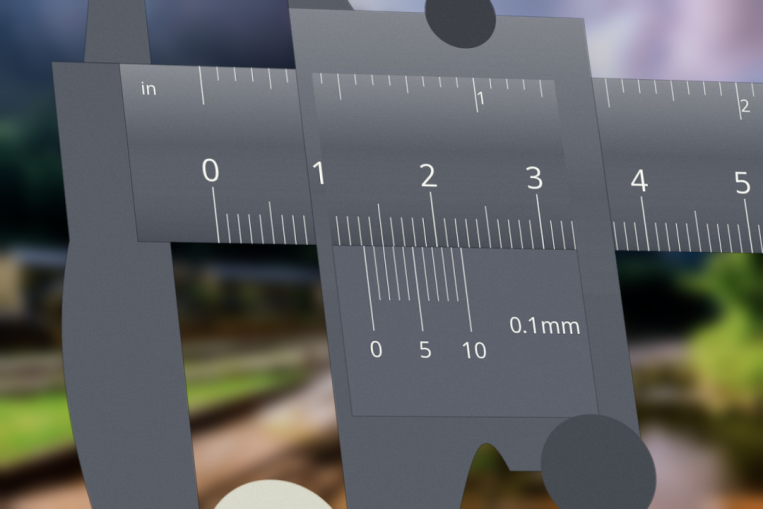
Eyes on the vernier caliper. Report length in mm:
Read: 13.2 mm
